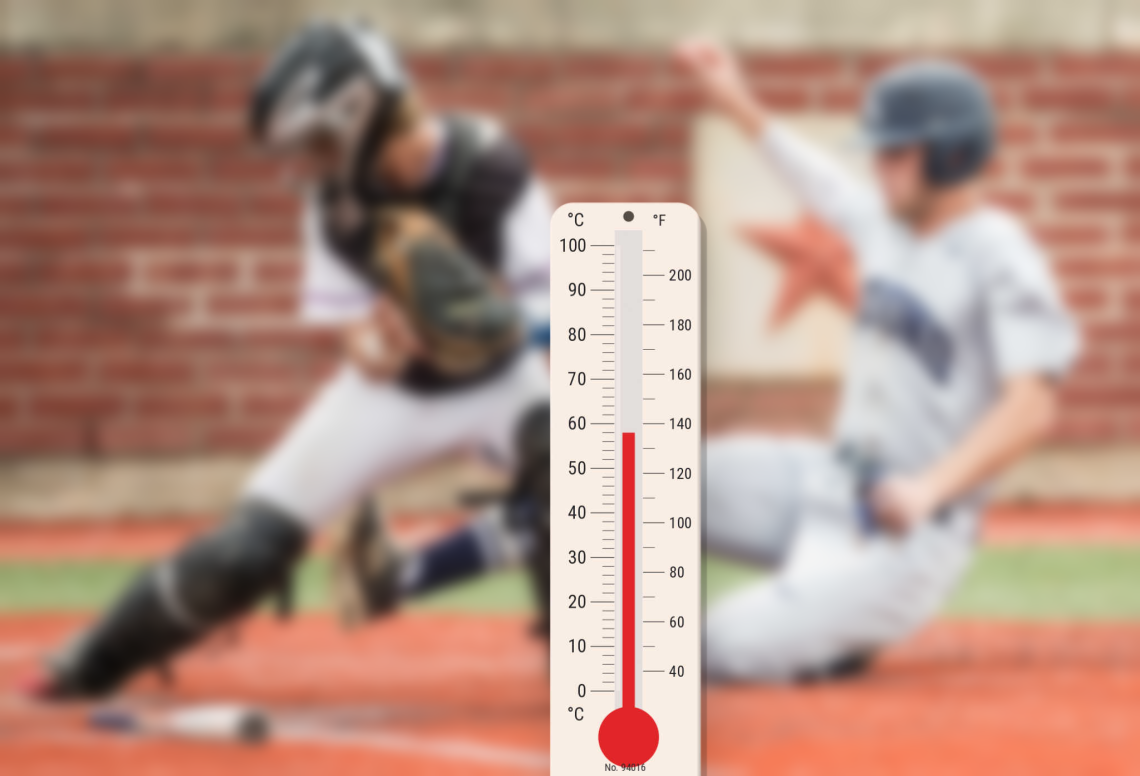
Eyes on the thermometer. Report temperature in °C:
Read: 58 °C
